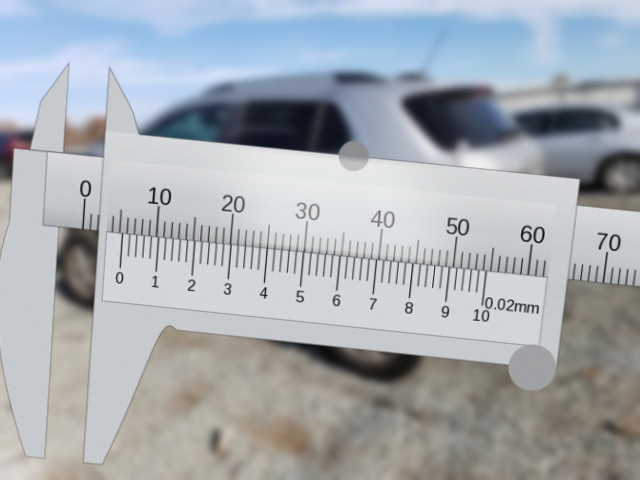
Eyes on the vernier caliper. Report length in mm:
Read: 5.4 mm
